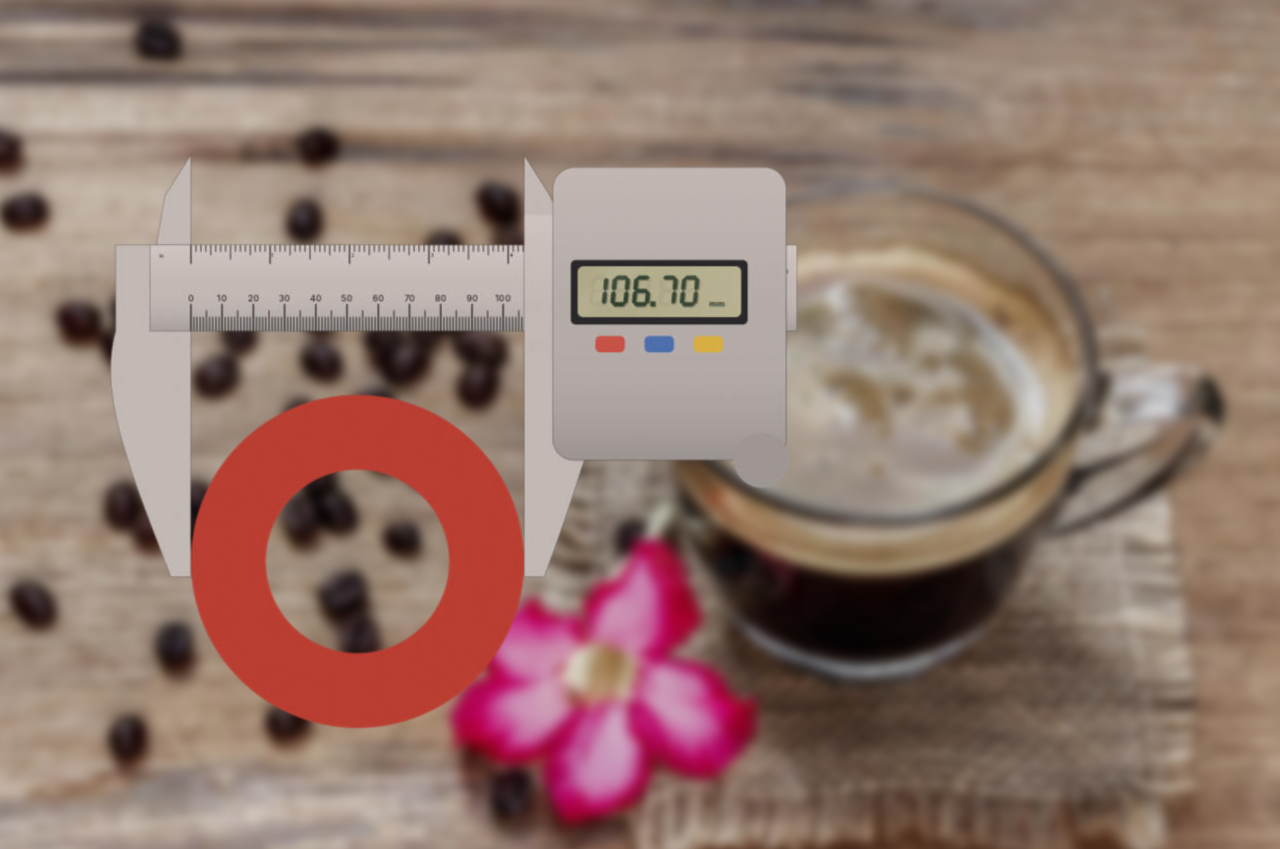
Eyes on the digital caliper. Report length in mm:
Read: 106.70 mm
